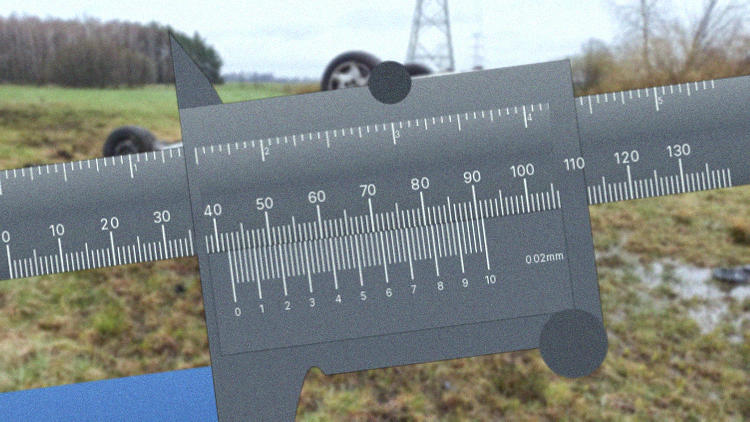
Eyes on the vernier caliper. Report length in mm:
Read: 42.0 mm
